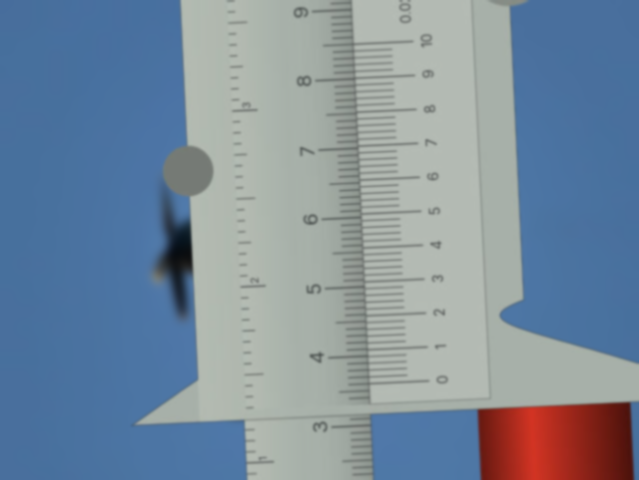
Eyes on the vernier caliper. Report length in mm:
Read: 36.0 mm
